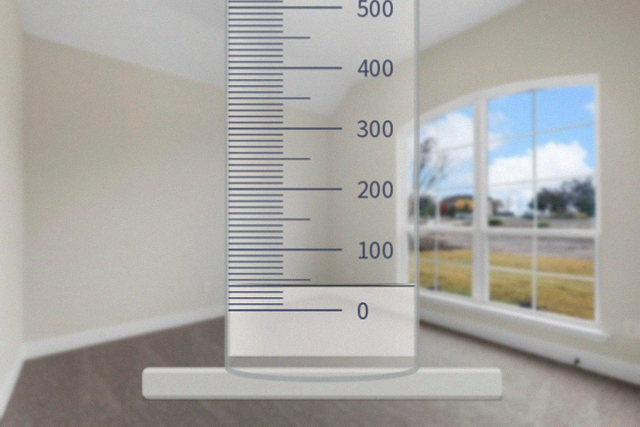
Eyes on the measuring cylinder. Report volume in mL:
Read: 40 mL
